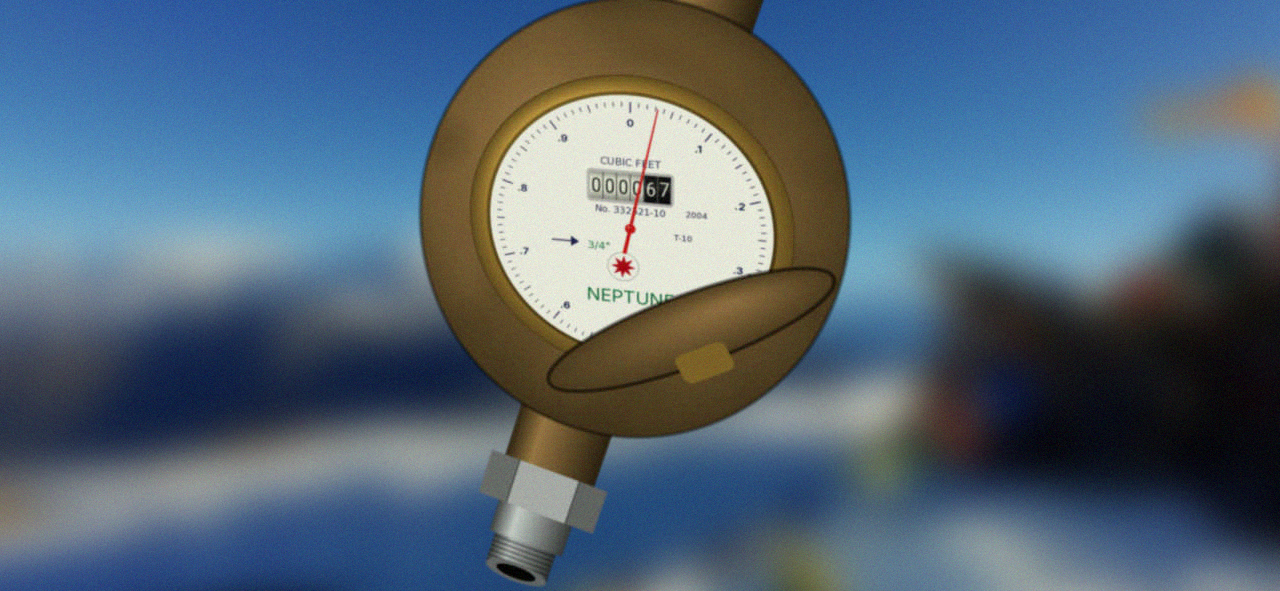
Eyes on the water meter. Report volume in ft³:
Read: 67.03 ft³
